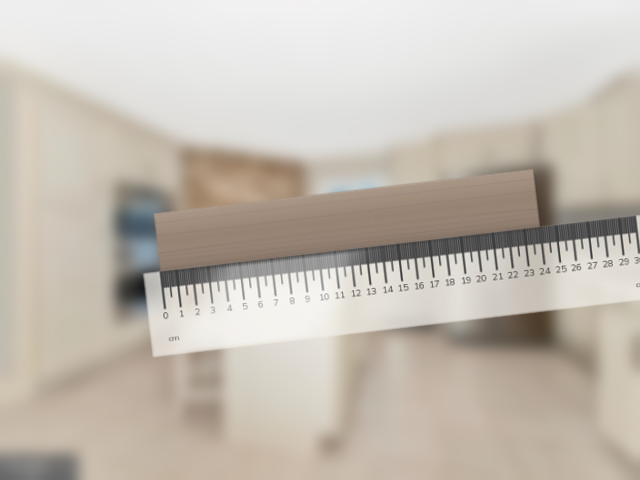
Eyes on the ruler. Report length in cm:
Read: 24 cm
